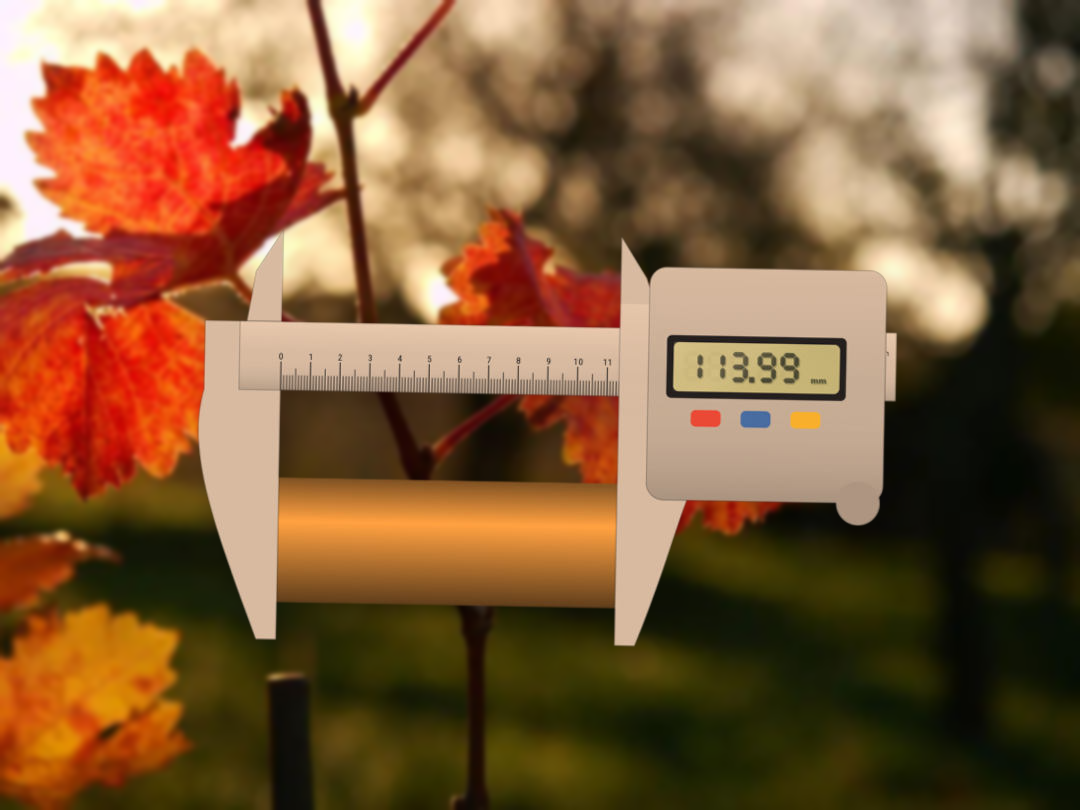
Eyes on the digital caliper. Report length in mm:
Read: 113.99 mm
